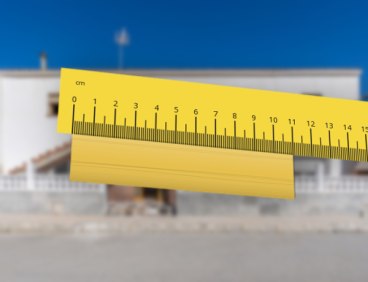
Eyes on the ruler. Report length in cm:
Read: 11 cm
